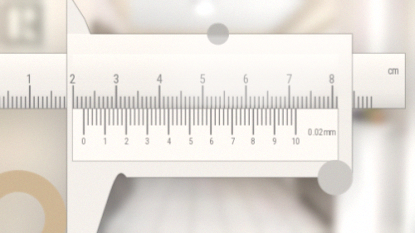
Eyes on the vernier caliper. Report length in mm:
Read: 22.5 mm
